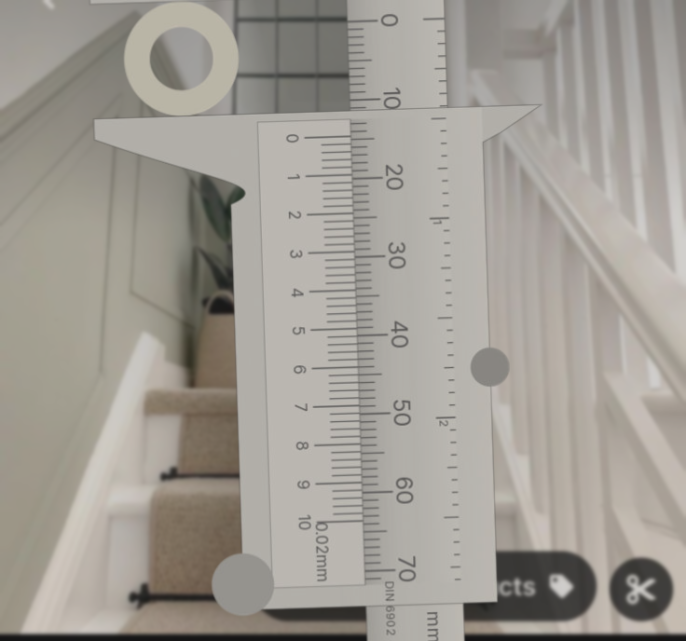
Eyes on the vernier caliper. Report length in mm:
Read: 14.6 mm
